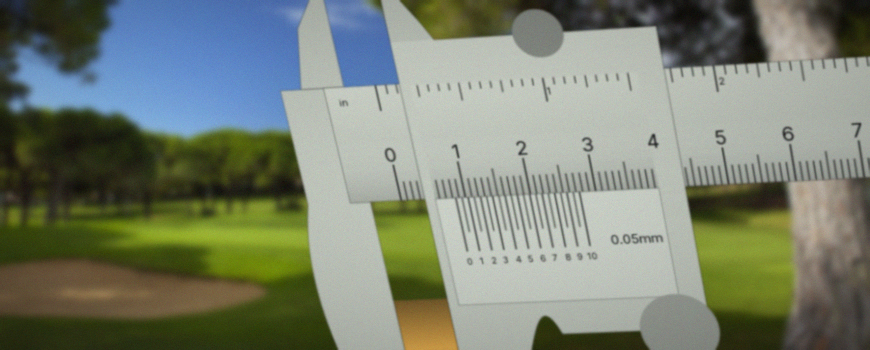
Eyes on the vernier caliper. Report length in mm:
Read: 8.5 mm
